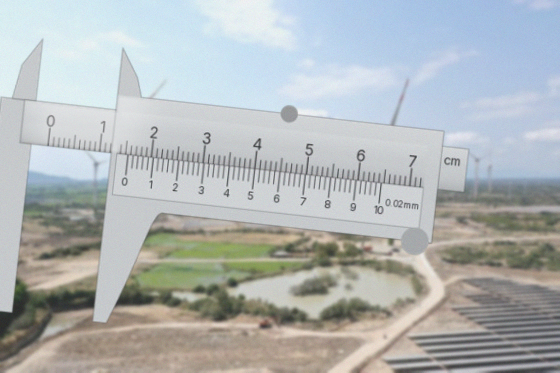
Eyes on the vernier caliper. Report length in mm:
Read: 15.5 mm
